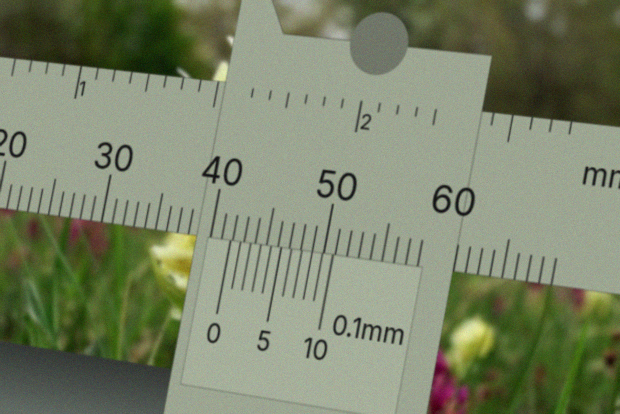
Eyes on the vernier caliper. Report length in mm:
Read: 41.8 mm
